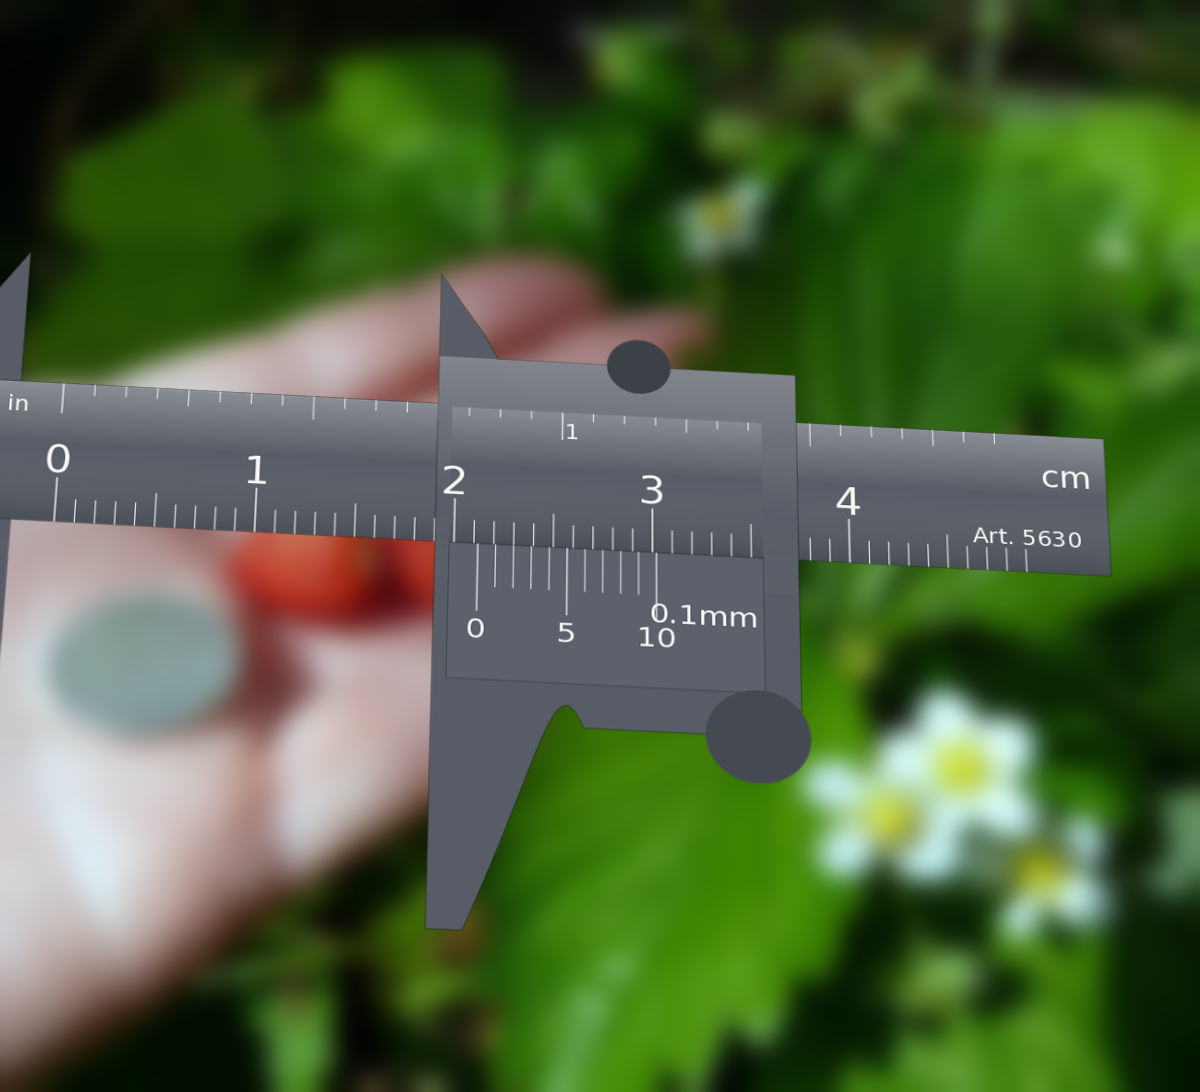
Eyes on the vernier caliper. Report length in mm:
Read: 21.2 mm
